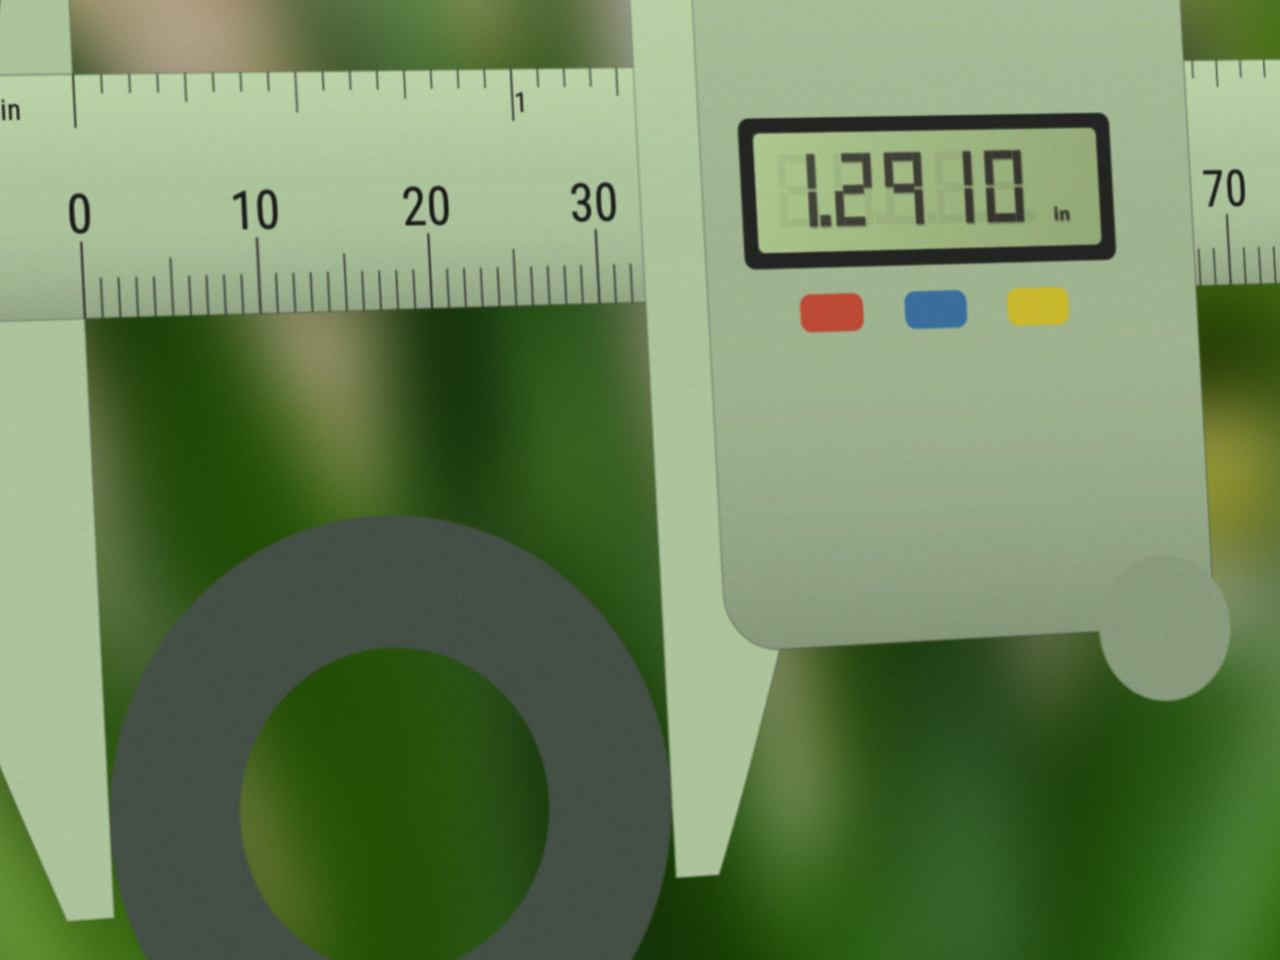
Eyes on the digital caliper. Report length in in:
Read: 1.2910 in
